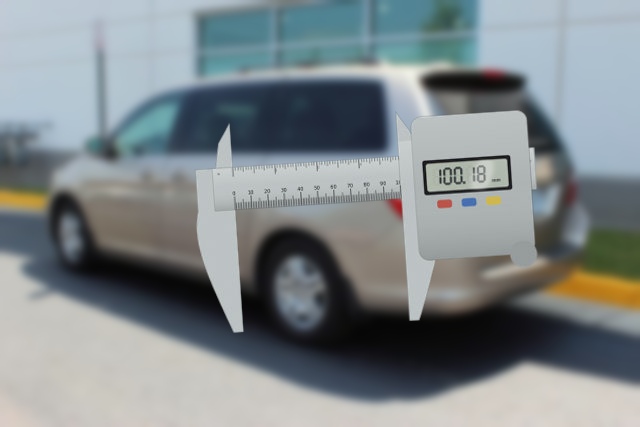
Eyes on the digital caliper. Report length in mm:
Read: 100.18 mm
